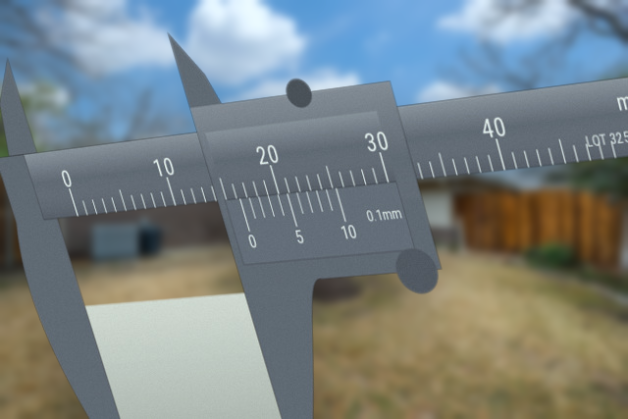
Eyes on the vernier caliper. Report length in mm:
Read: 16.3 mm
